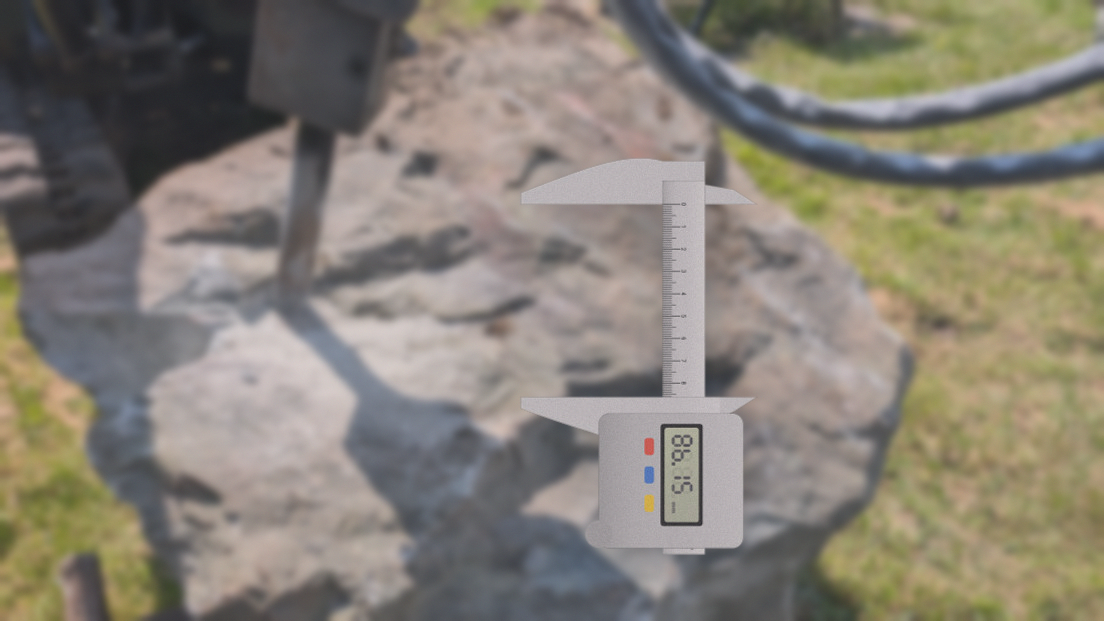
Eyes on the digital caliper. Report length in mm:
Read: 86.15 mm
